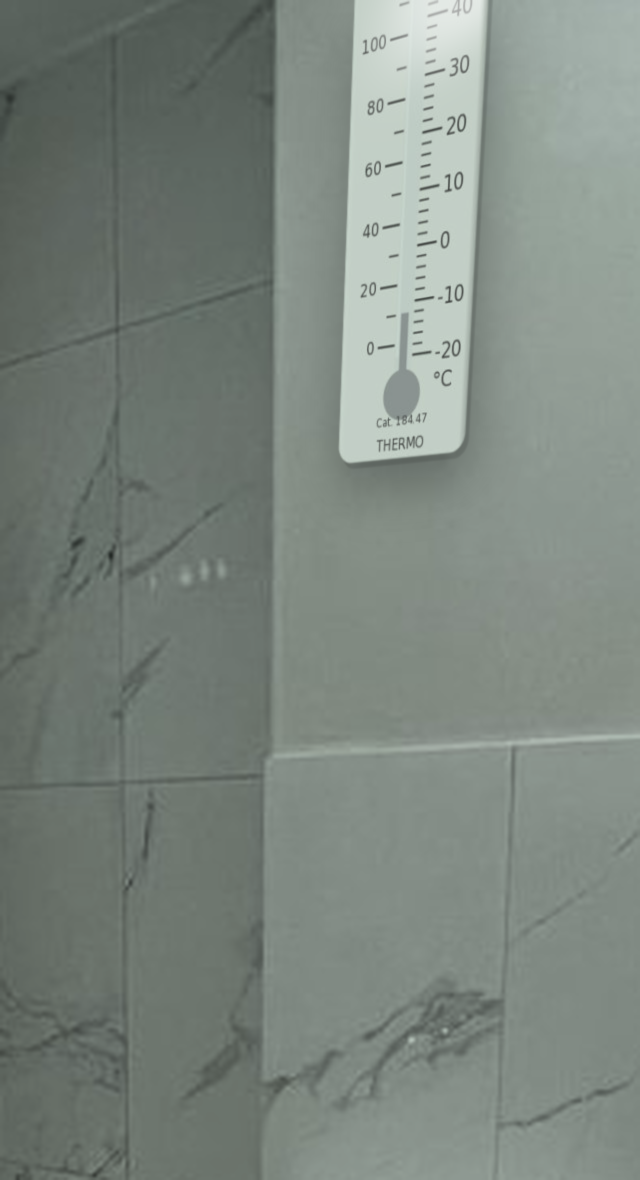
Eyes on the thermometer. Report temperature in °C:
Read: -12 °C
